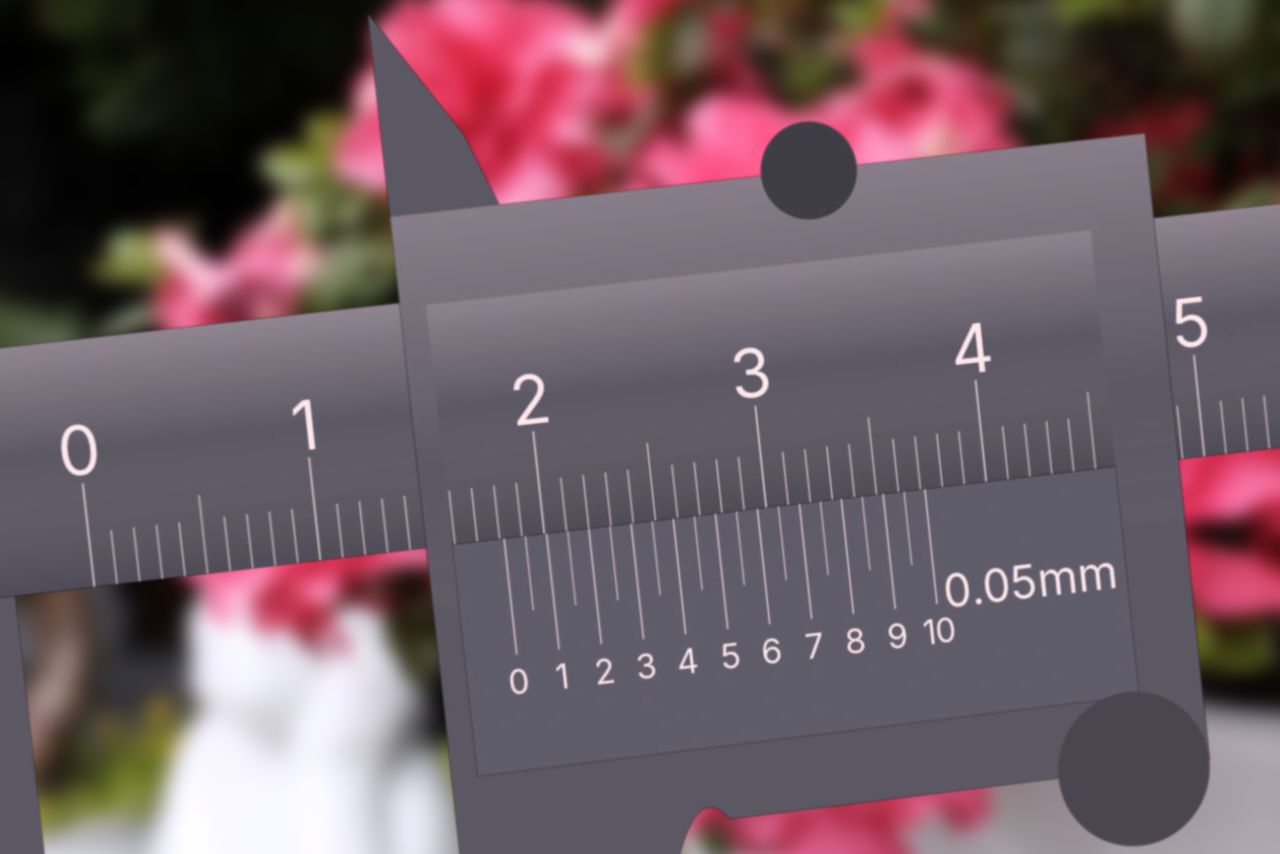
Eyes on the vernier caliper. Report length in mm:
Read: 18.2 mm
